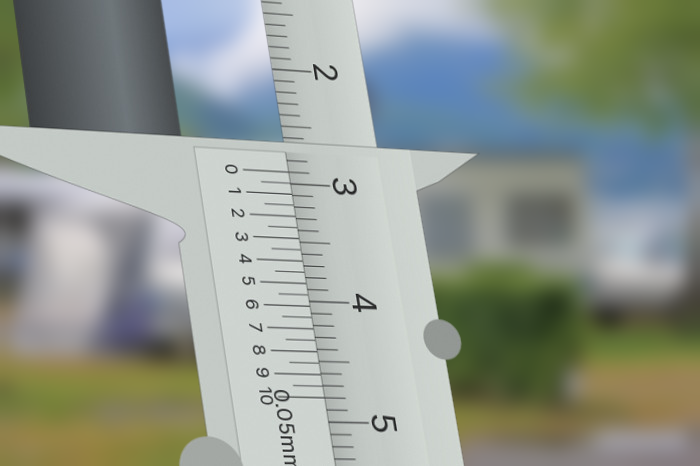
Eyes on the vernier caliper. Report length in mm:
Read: 29.0 mm
